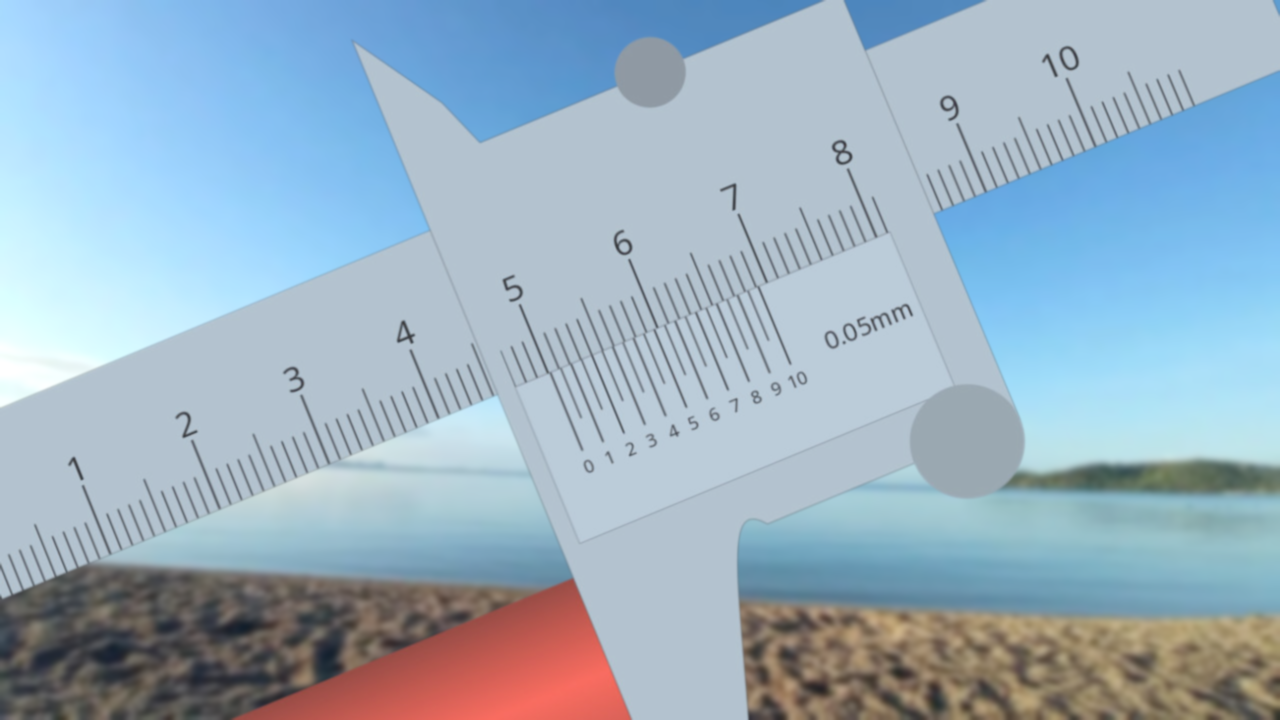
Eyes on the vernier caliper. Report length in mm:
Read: 50.2 mm
